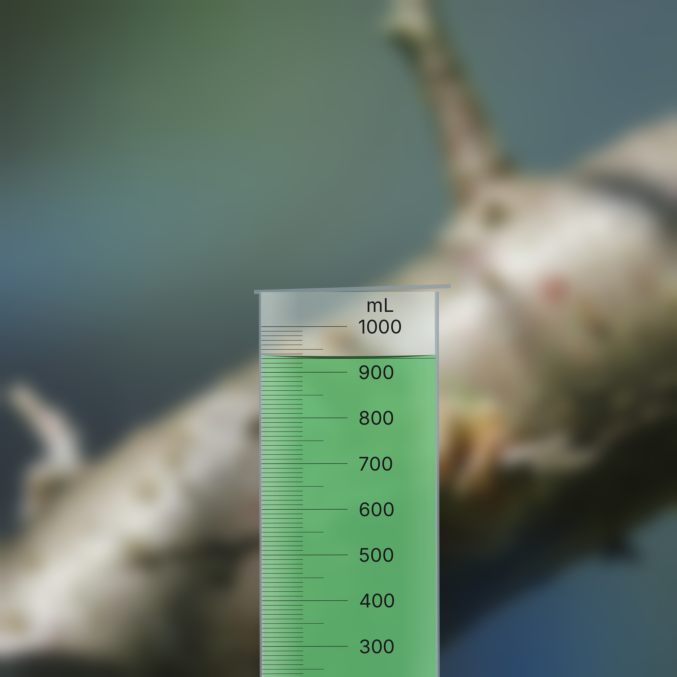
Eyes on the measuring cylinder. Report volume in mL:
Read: 930 mL
